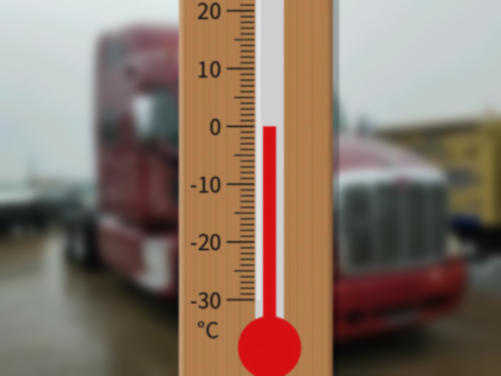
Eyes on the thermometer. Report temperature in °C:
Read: 0 °C
